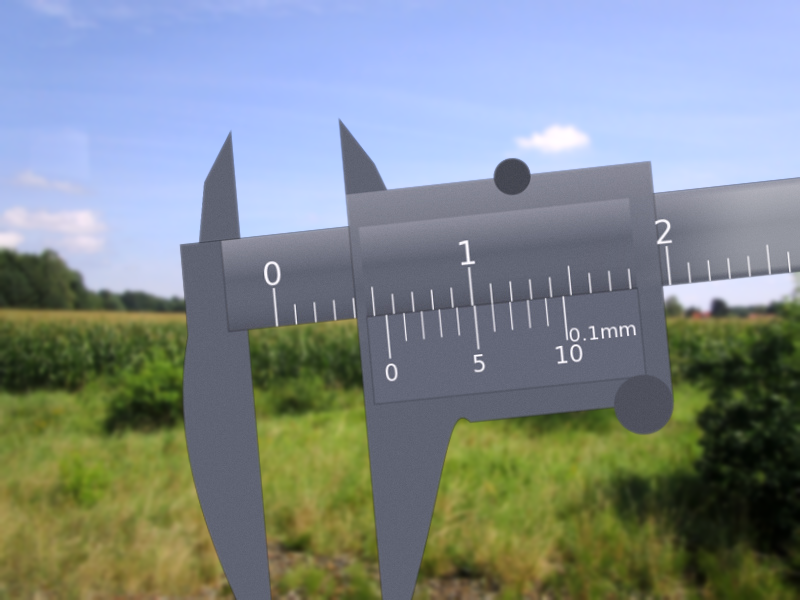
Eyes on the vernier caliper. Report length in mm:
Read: 5.6 mm
